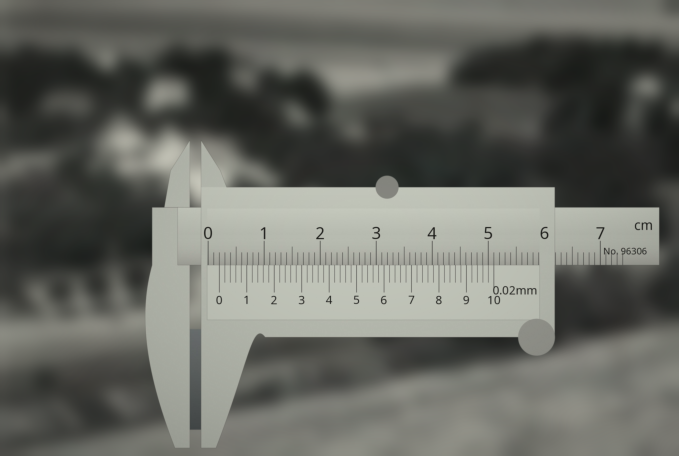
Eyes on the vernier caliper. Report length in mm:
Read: 2.0 mm
